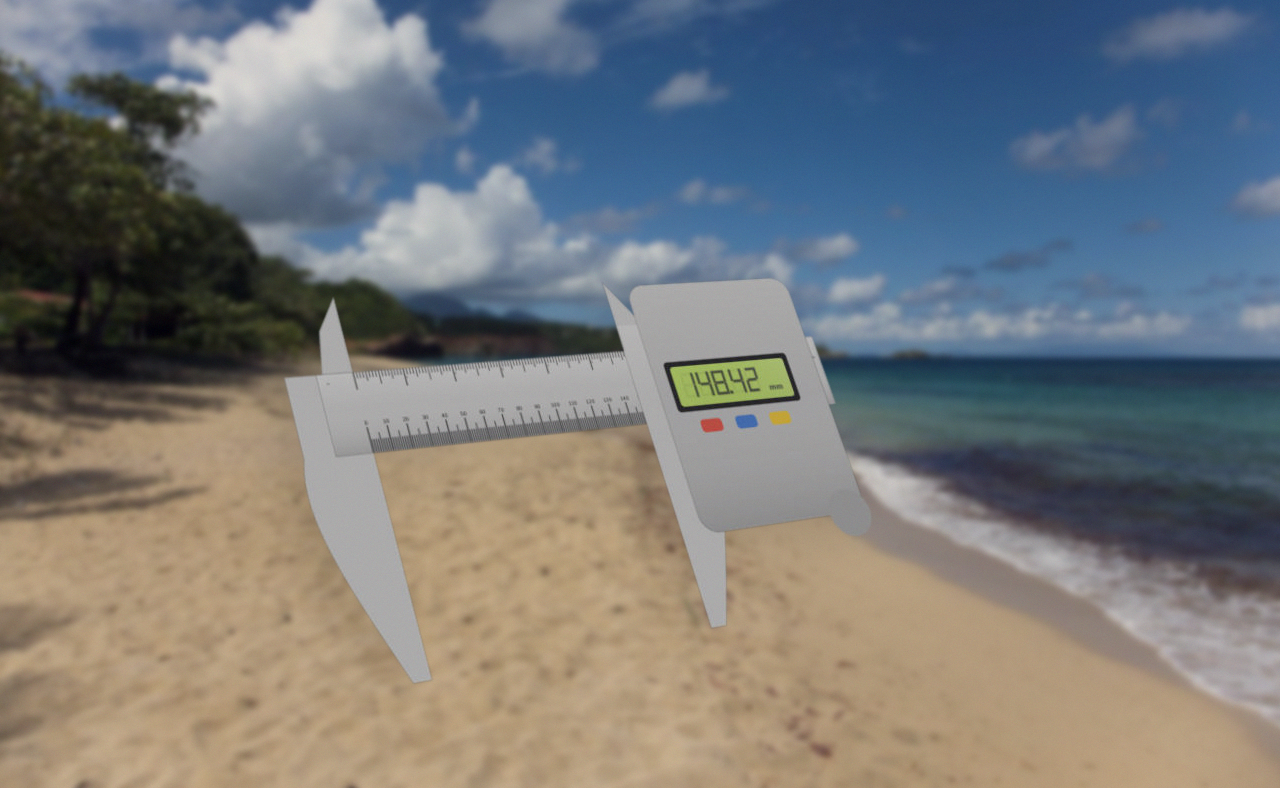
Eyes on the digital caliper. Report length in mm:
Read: 148.42 mm
